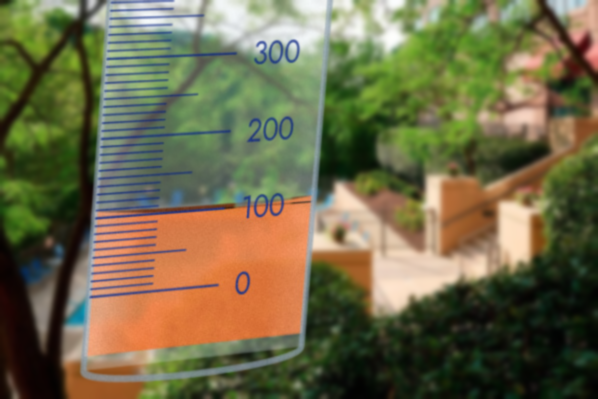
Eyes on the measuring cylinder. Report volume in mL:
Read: 100 mL
